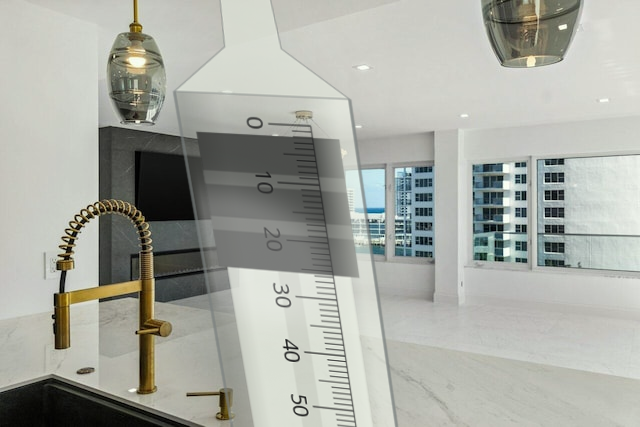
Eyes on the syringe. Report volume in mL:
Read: 2 mL
